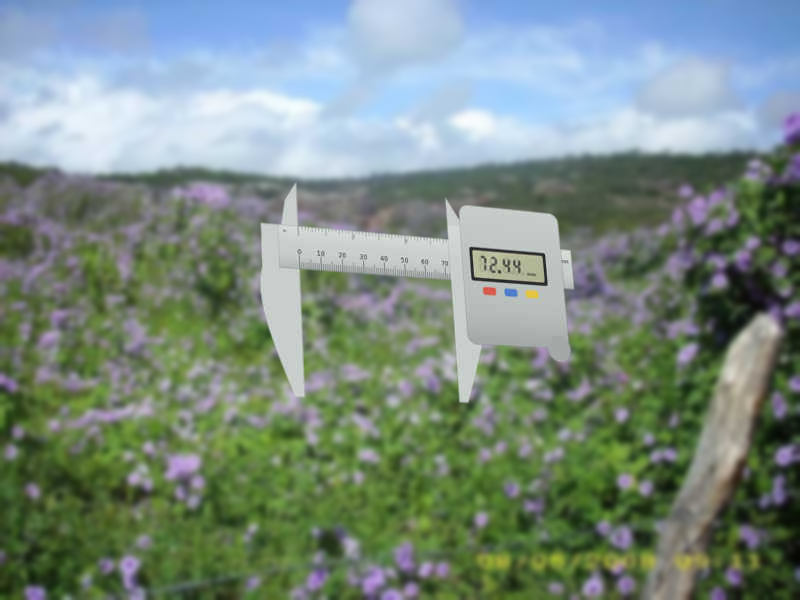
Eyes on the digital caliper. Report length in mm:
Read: 72.44 mm
